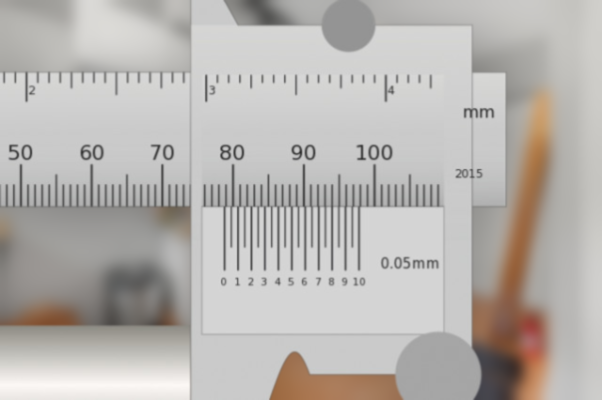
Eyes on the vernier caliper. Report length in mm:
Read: 78.8 mm
